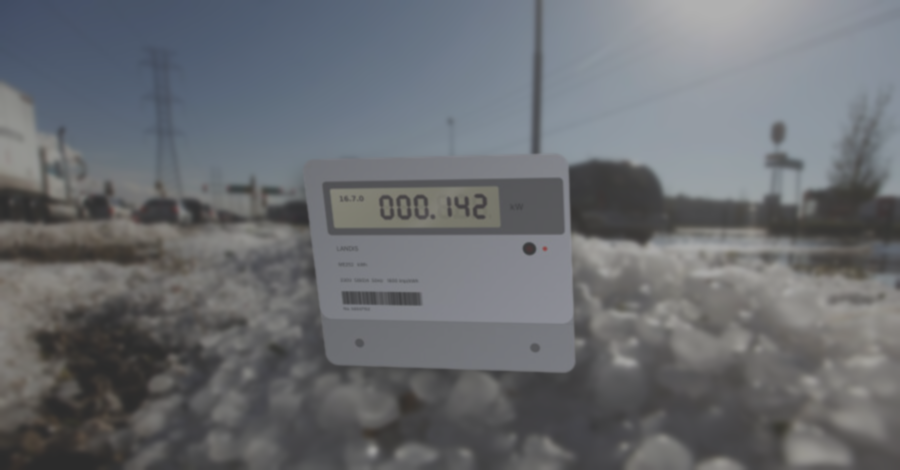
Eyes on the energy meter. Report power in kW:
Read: 0.142 kW
